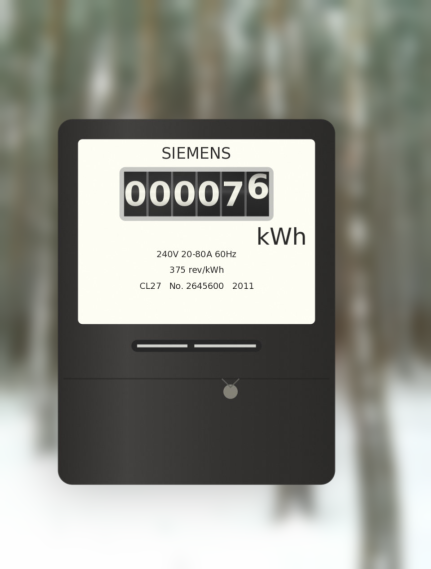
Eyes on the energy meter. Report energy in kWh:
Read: 76 kWh
